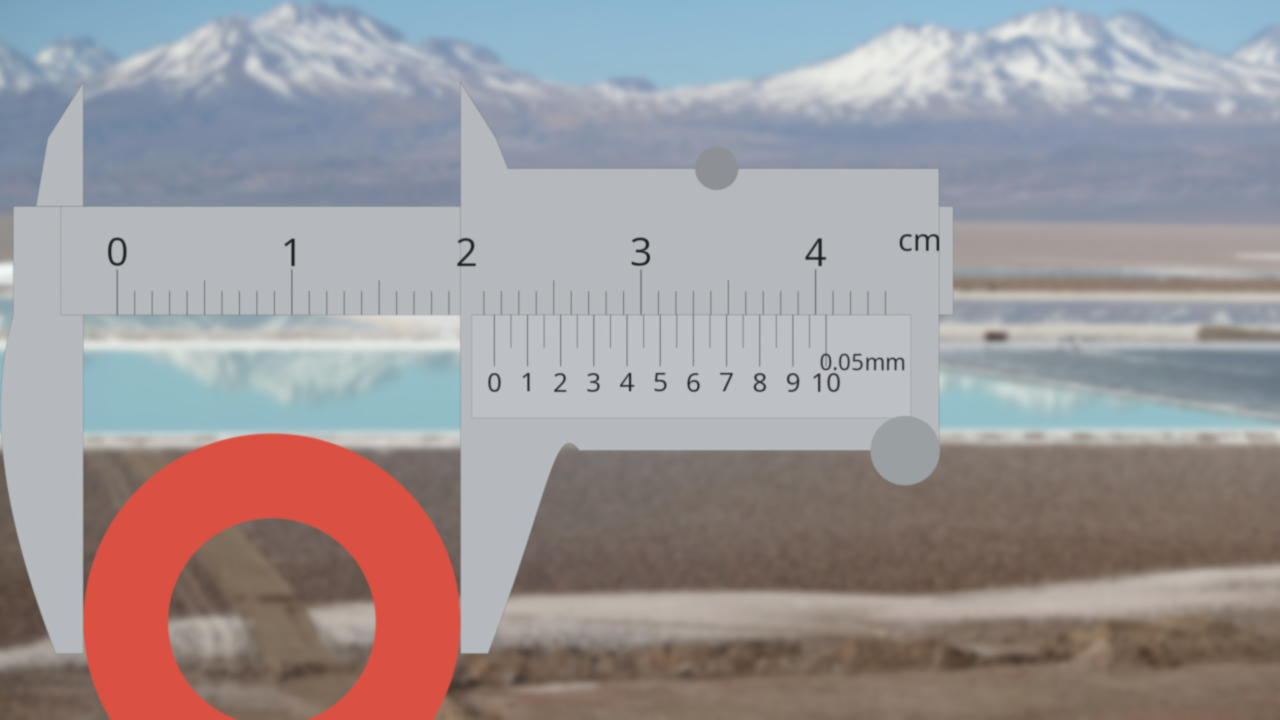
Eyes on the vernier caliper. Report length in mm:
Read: 21.6 mm
